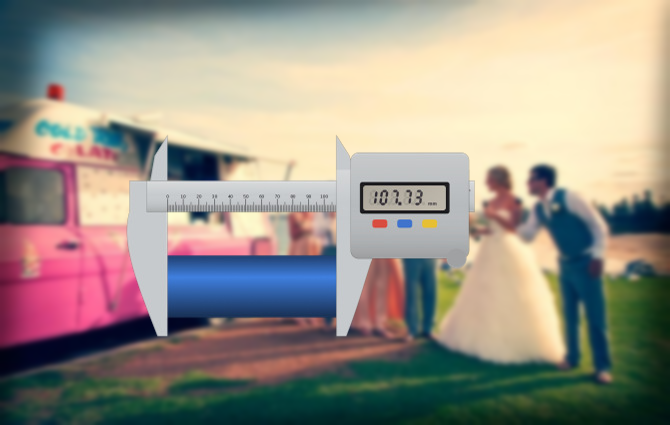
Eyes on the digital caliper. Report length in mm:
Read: 107.73 mm
